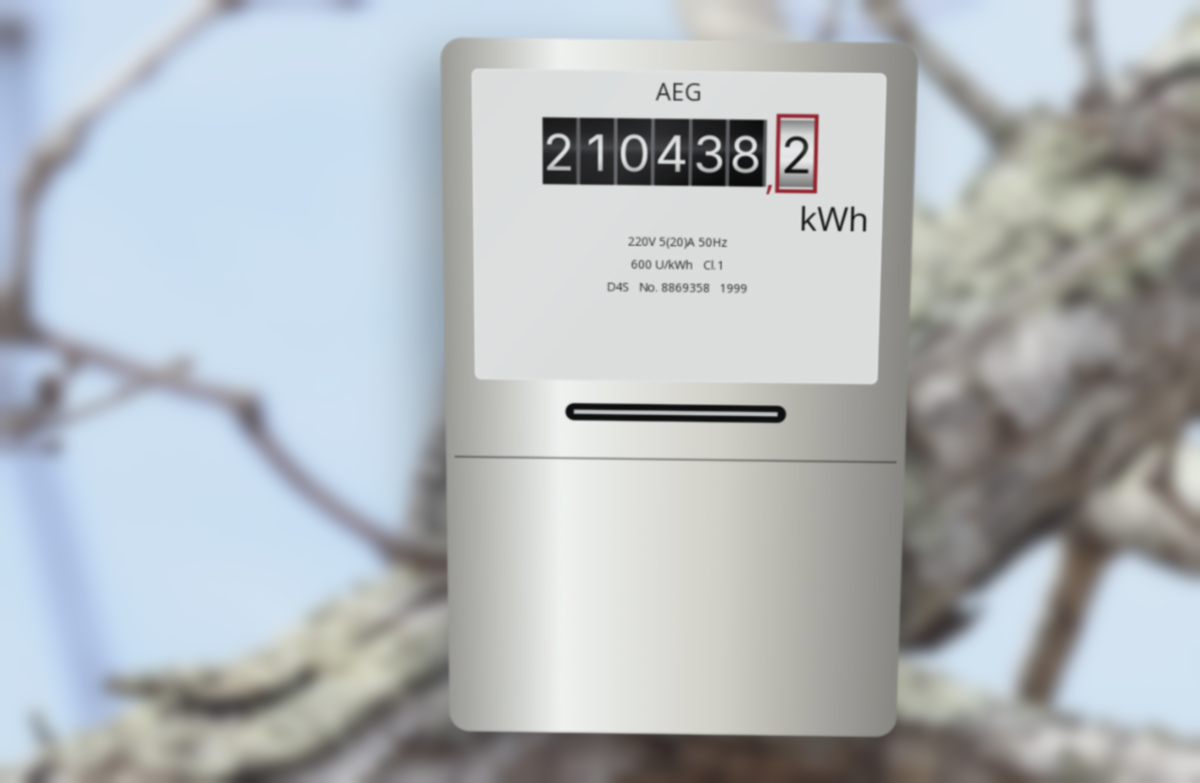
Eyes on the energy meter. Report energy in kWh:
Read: 210438.2 kWh
